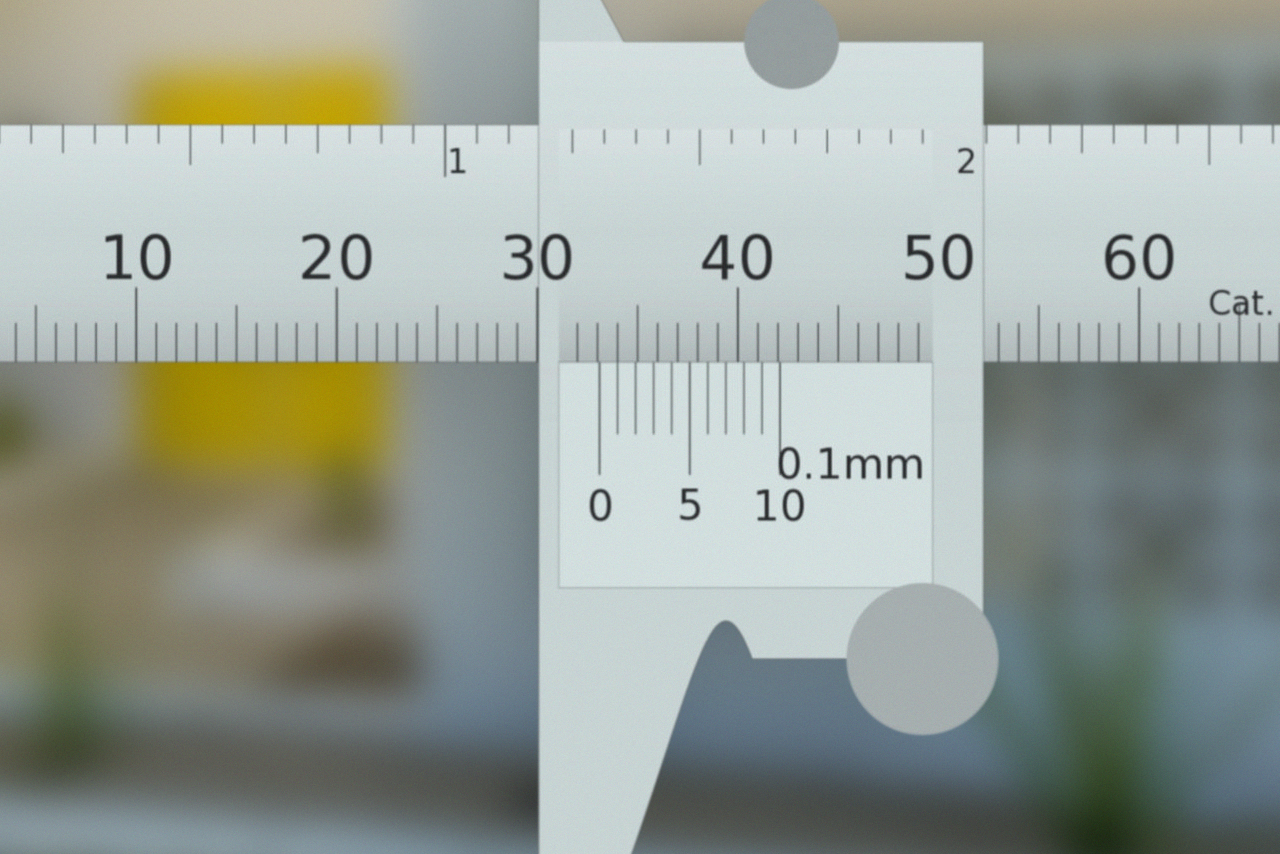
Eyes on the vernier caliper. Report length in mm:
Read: 33.1 mm
